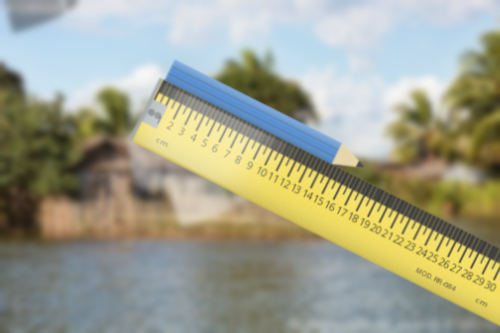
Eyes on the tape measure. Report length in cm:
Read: 17 cm
